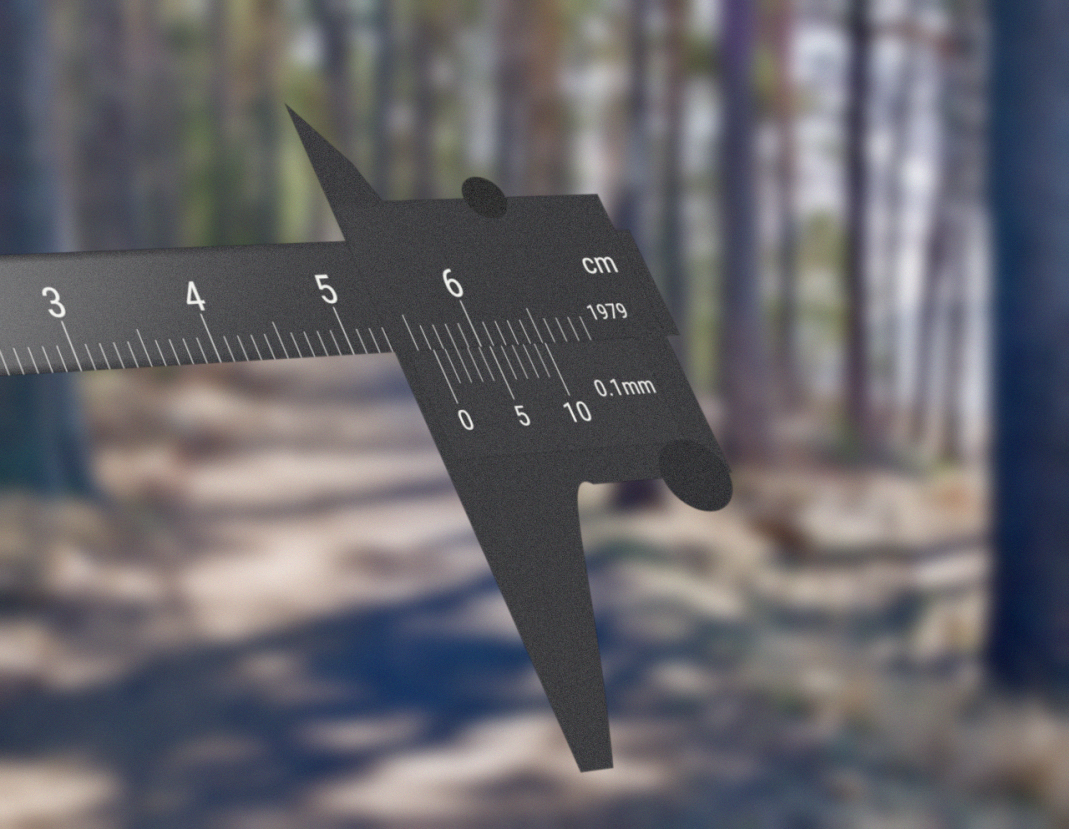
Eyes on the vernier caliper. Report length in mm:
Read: 56.2 mm
